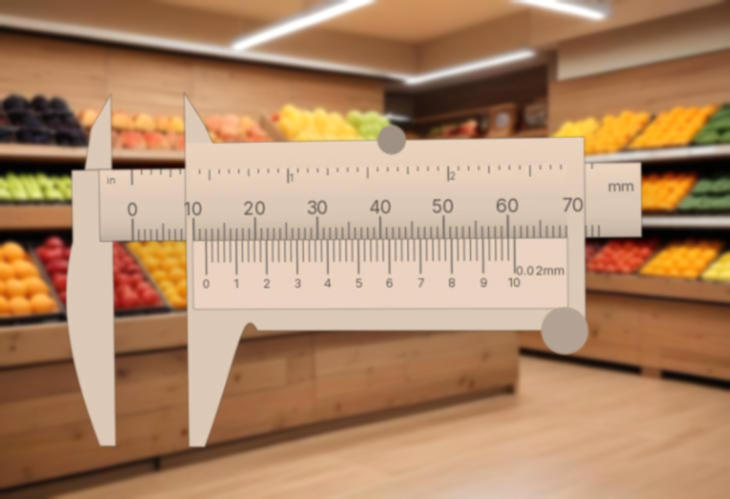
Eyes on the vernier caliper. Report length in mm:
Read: 12.0 mm
